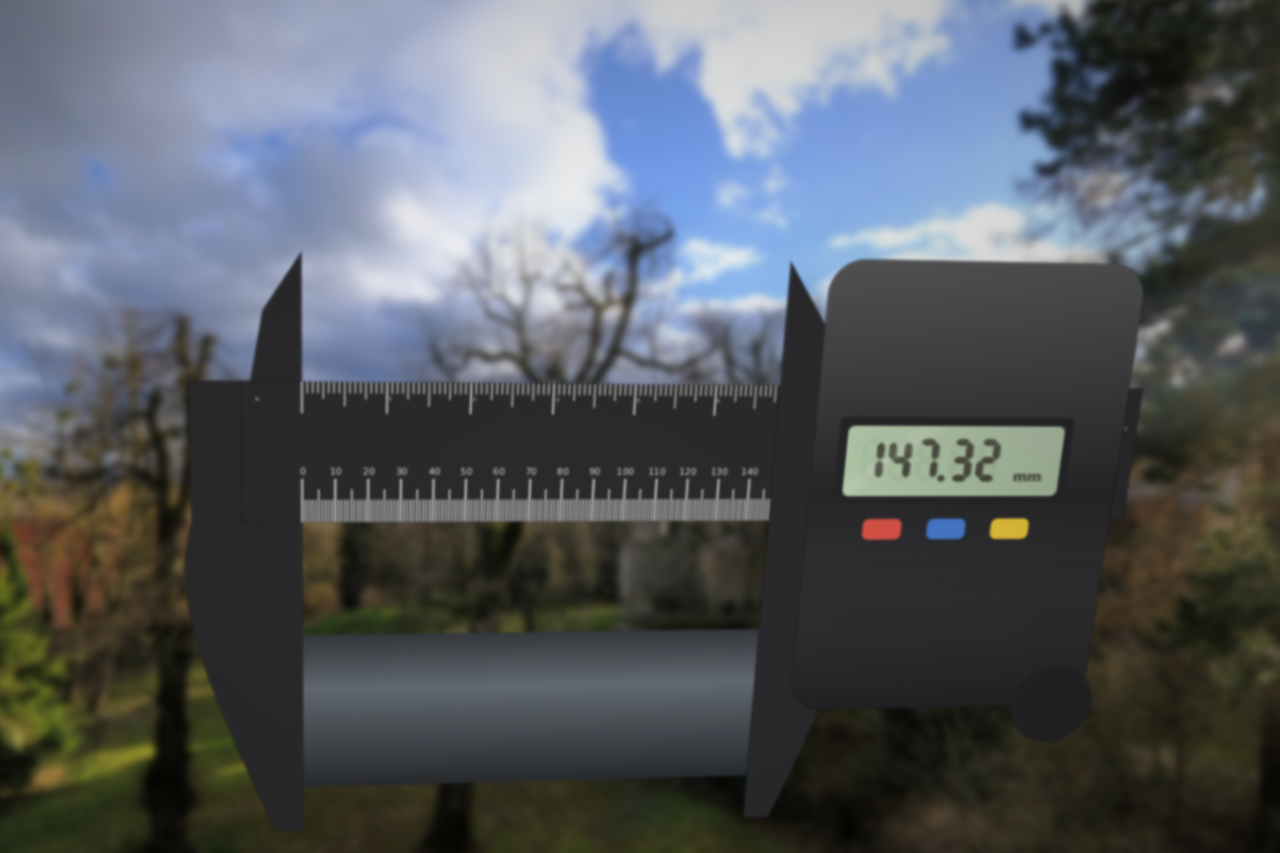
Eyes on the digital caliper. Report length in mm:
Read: 147.32 mm
